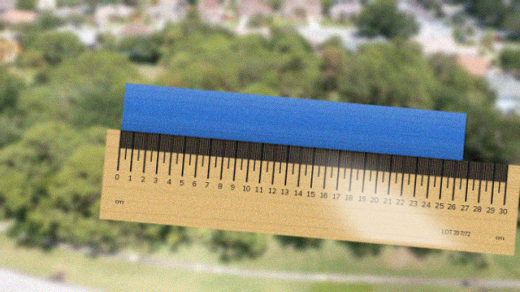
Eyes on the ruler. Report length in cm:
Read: 26.5 cm
